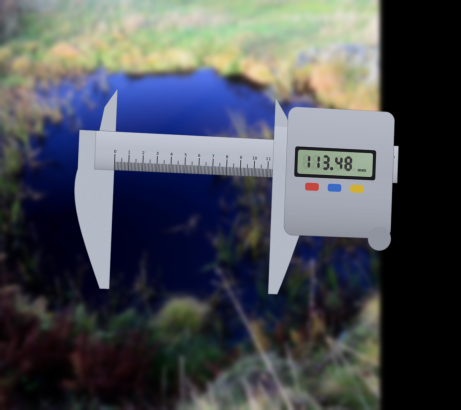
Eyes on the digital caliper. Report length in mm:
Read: 113.48 mm
